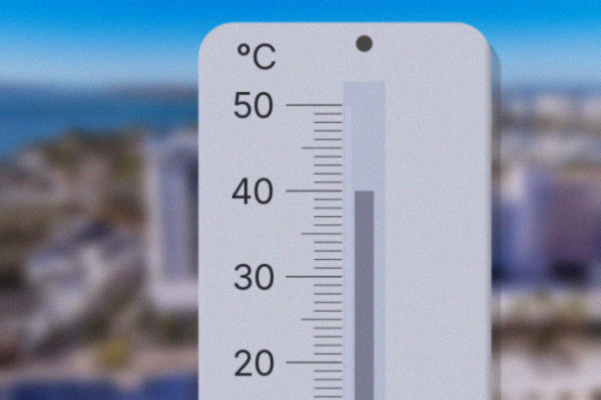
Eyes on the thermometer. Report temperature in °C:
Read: 40 °C
